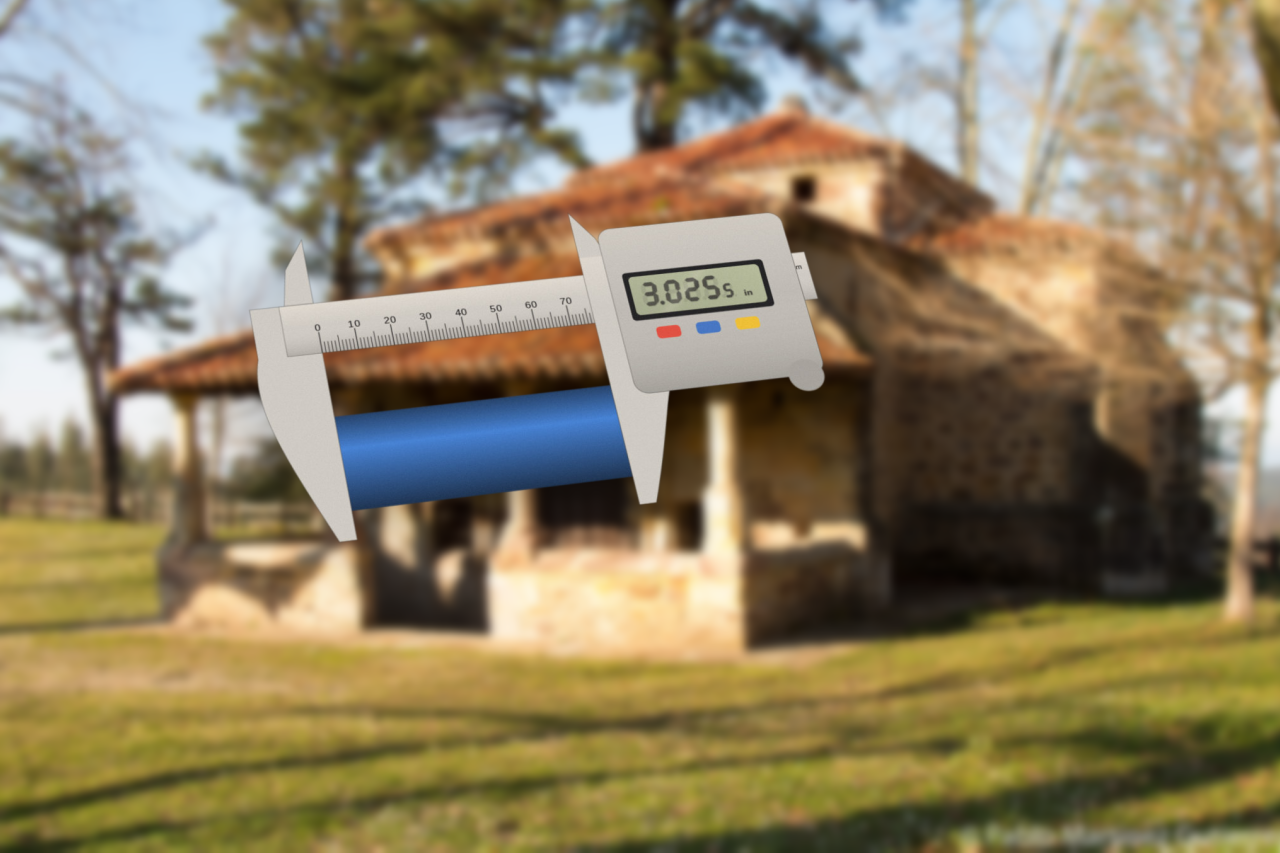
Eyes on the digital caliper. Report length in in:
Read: 3.0255 in
